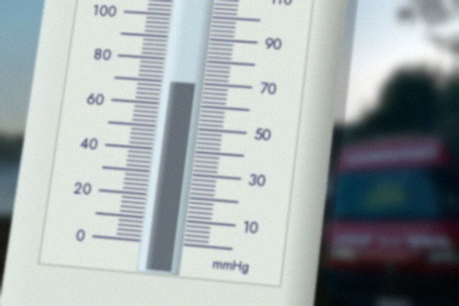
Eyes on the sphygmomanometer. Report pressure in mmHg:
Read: 70 mmHg
